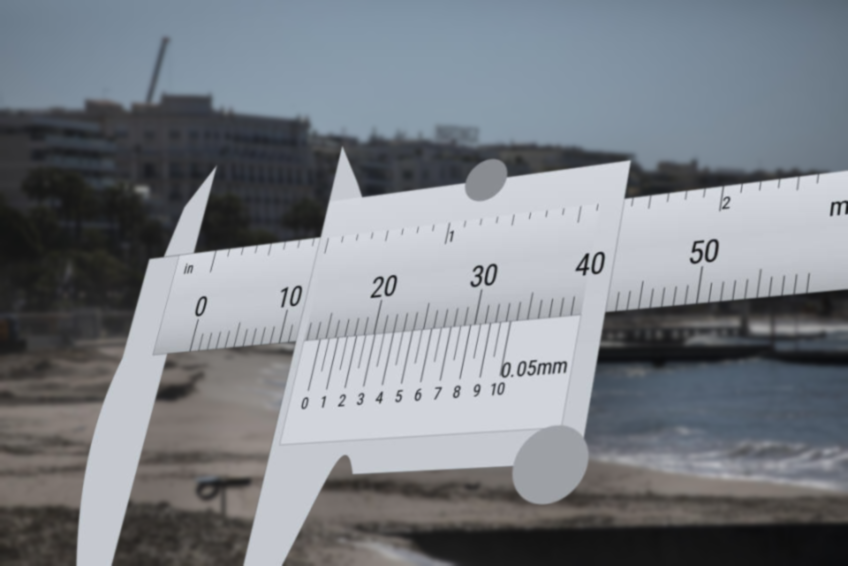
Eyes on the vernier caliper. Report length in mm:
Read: 14.4 mm
